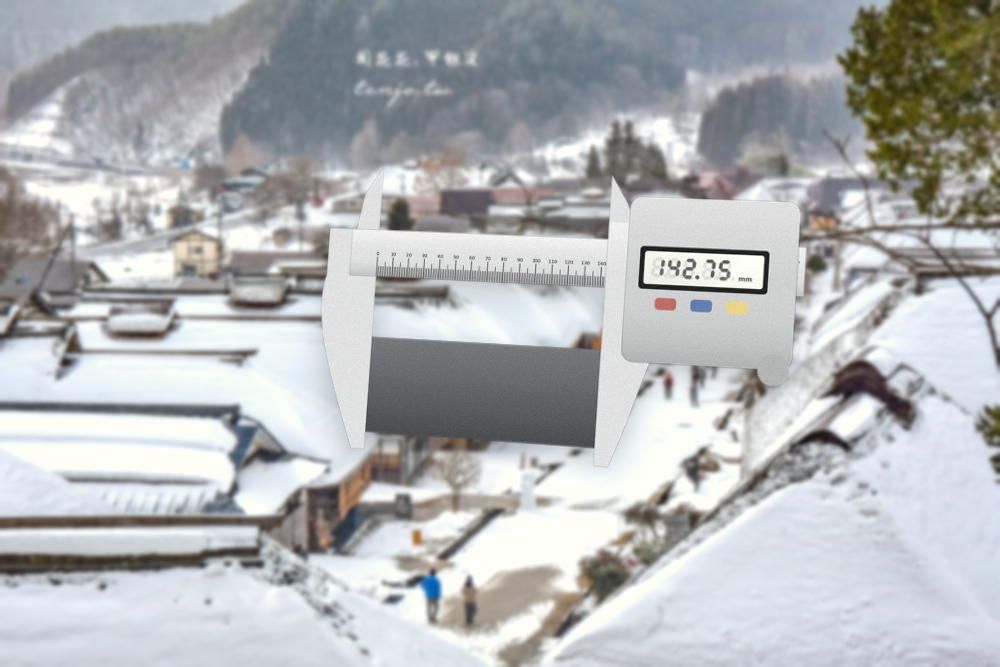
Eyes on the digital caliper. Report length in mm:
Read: 142.75 mm
